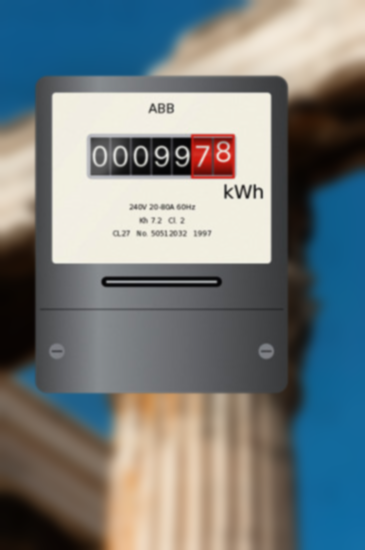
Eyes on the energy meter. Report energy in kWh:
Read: 99.78 kWh
